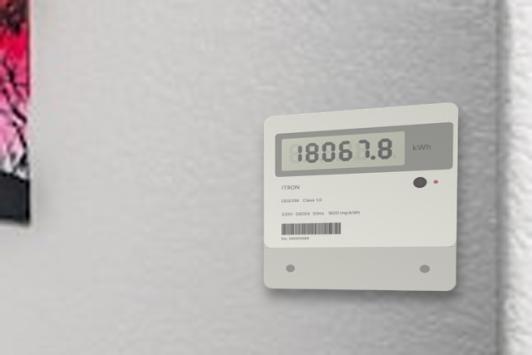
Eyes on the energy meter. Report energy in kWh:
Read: 18067.8 kWh
